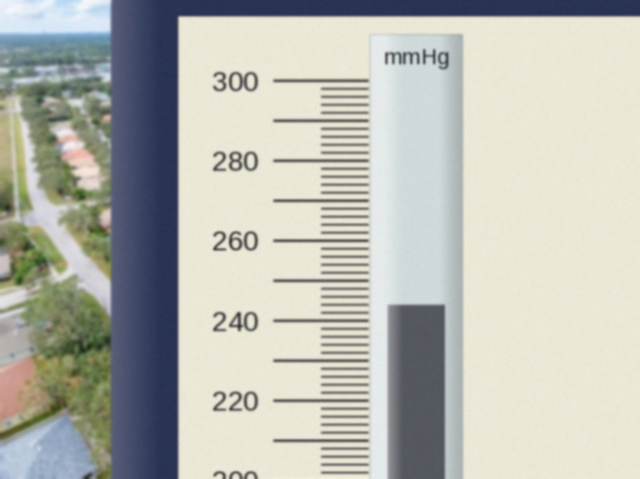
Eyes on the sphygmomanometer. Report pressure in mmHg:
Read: 244 mmHg
